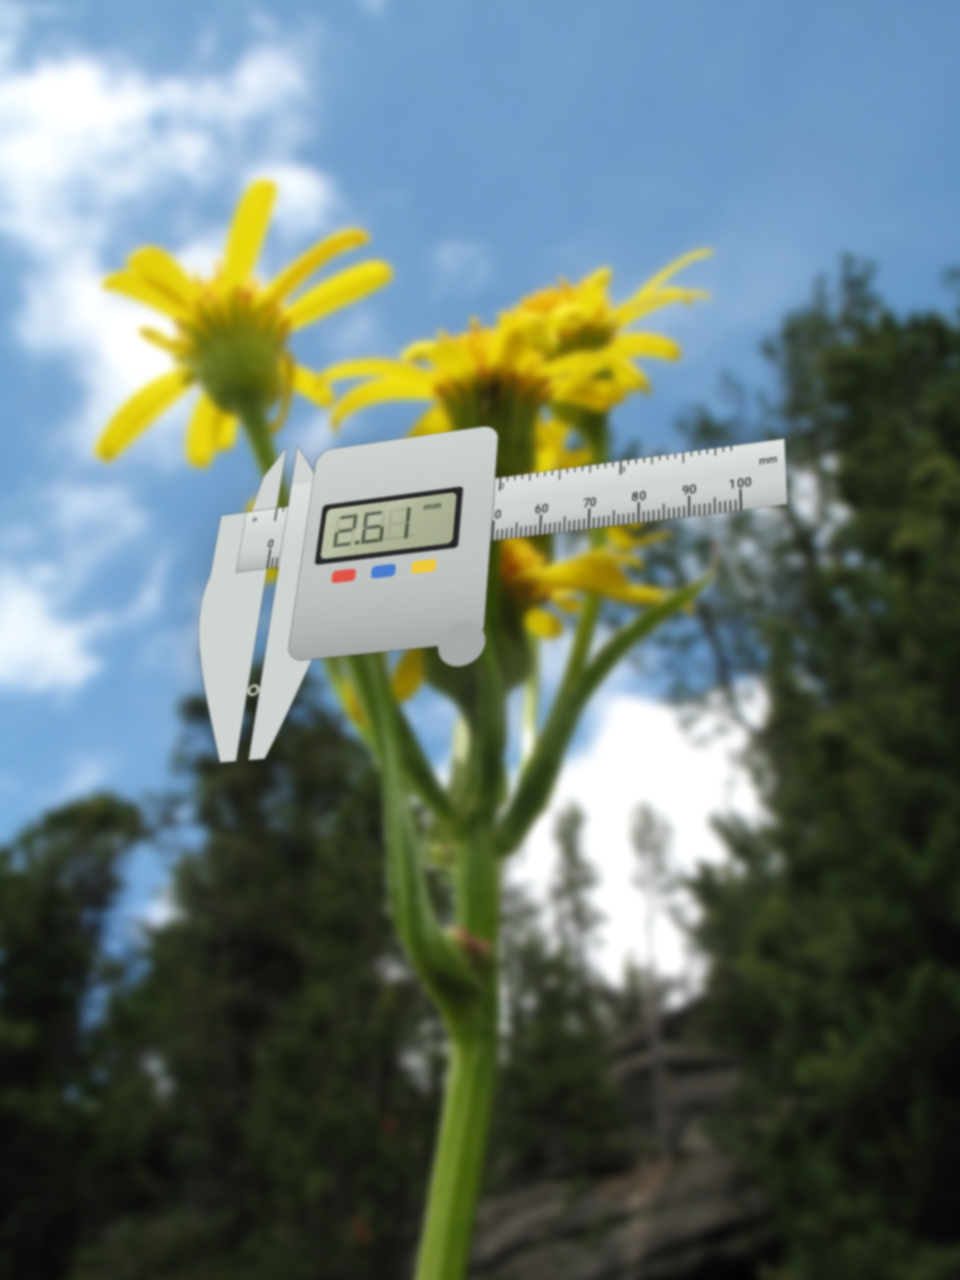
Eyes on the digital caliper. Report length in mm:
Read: 2.61 mm
